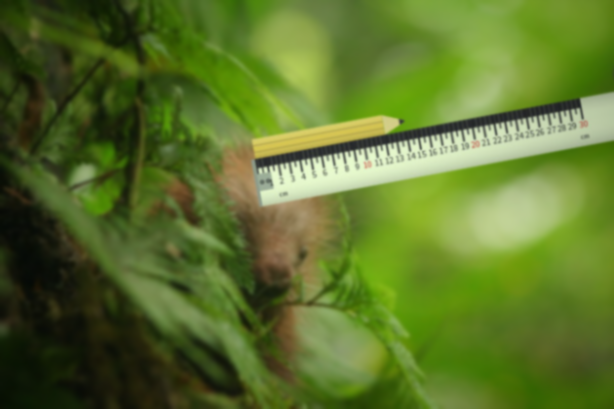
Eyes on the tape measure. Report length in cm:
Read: 14 cm
